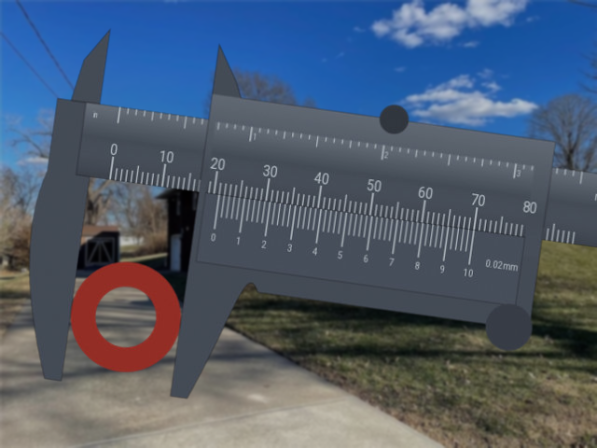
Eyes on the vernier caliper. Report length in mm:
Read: 21.0 mm
